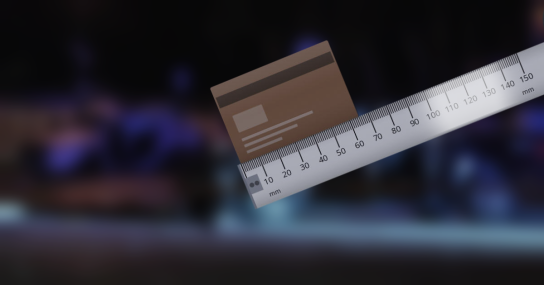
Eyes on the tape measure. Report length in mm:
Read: 65 mm
